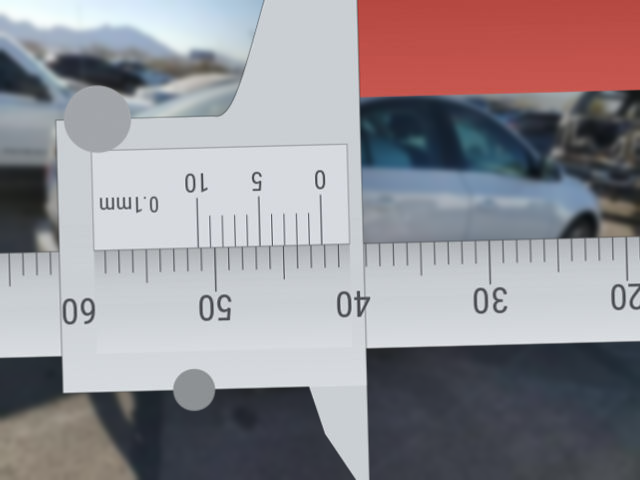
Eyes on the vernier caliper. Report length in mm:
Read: 42.2 mm
